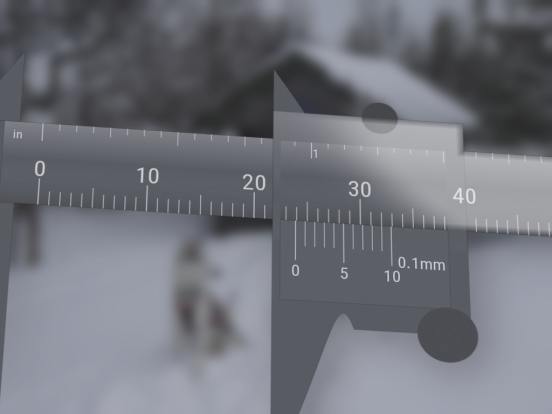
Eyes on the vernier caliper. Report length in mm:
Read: 23.9 mm
